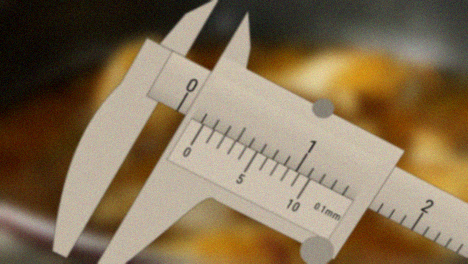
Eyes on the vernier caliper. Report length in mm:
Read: 2.2 mm
